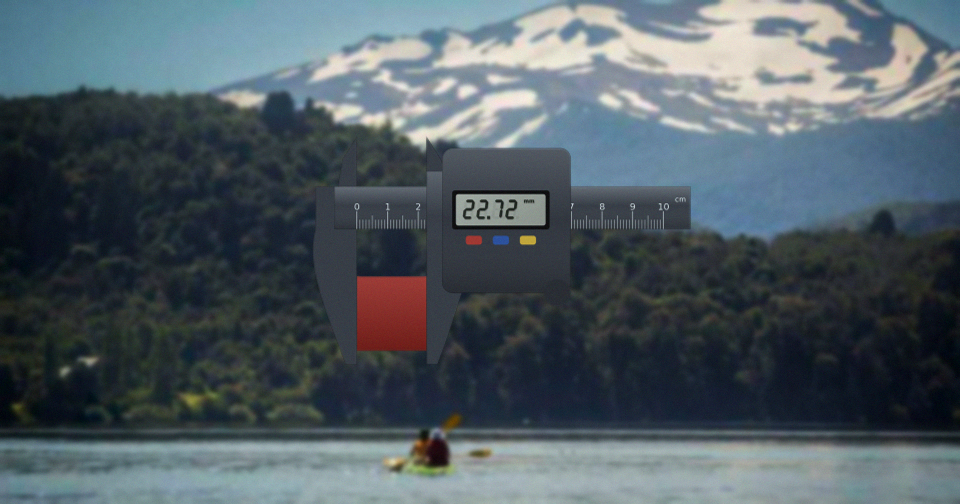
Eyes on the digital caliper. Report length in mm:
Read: 22.72 mm
